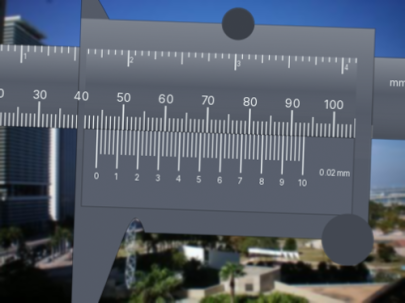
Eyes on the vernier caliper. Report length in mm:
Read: 44.0 mm
